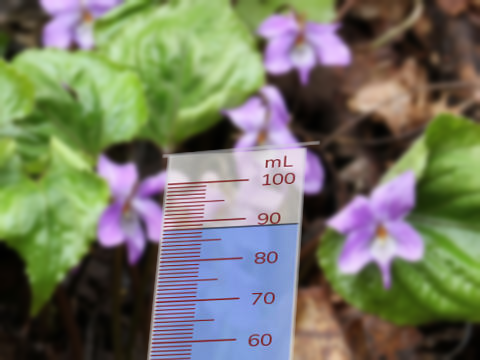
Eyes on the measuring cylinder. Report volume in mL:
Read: 88 mL
